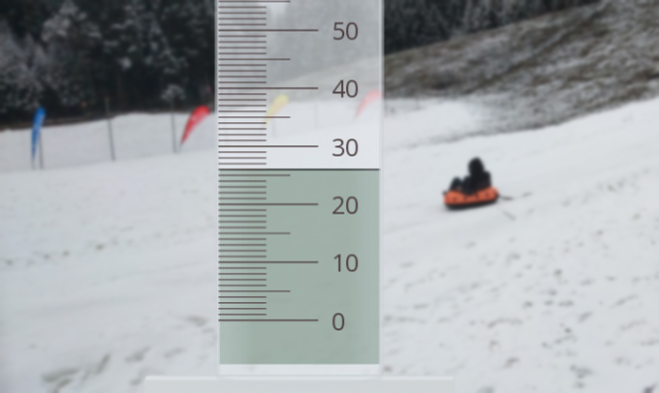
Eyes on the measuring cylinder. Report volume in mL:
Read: 26 mL
